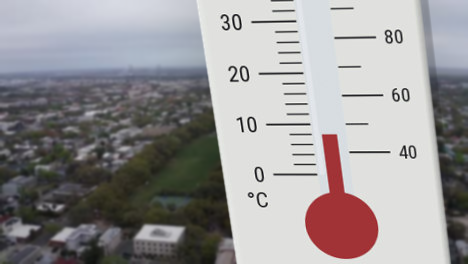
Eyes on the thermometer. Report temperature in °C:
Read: 8 °C
